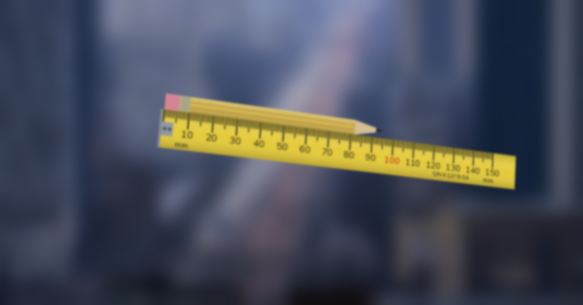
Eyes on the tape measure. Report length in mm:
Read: 95 mm
